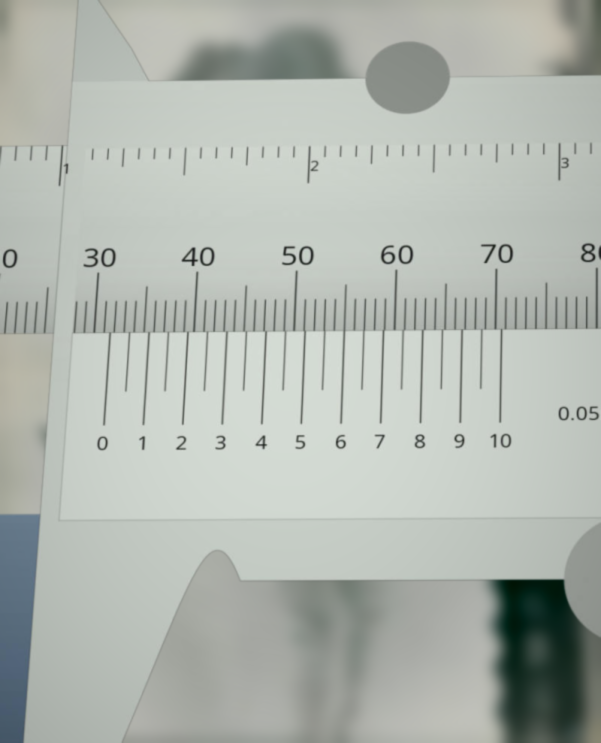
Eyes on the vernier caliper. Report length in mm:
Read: 31.6 mm
